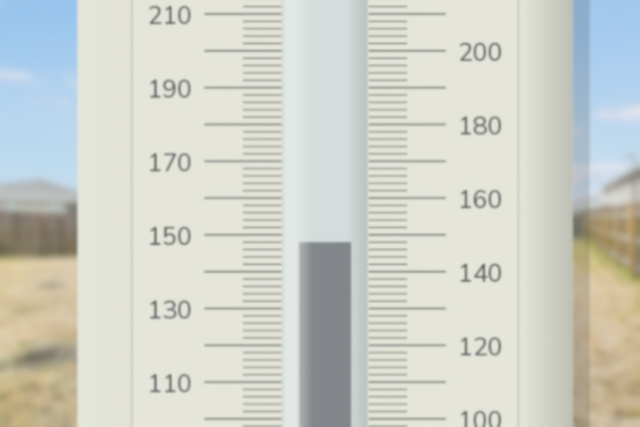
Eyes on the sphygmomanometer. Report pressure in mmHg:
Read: 148 mmHg
